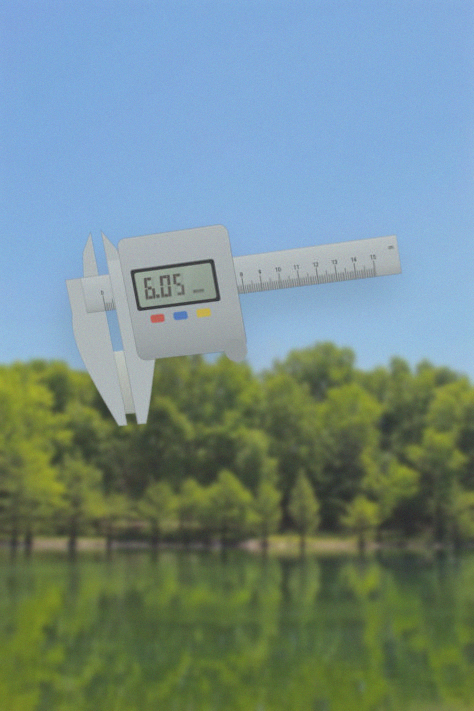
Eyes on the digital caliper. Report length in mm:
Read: 6.05 mm
